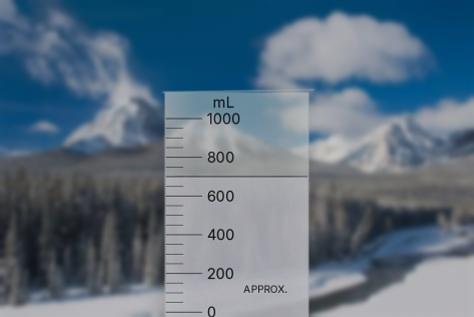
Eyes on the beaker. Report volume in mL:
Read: 700 mL
